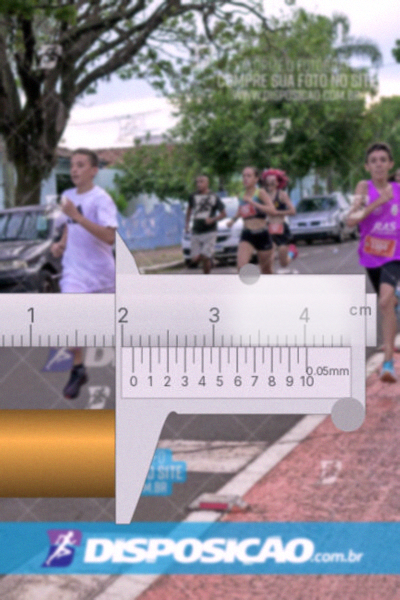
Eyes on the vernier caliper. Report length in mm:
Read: 21.2 mm
